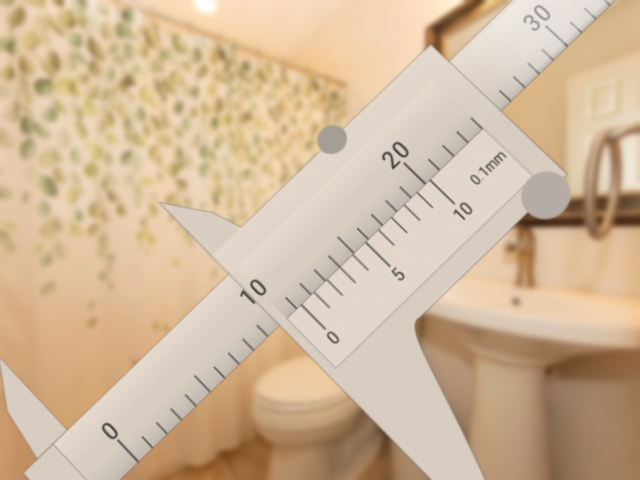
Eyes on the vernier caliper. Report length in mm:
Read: 11.3 mm
